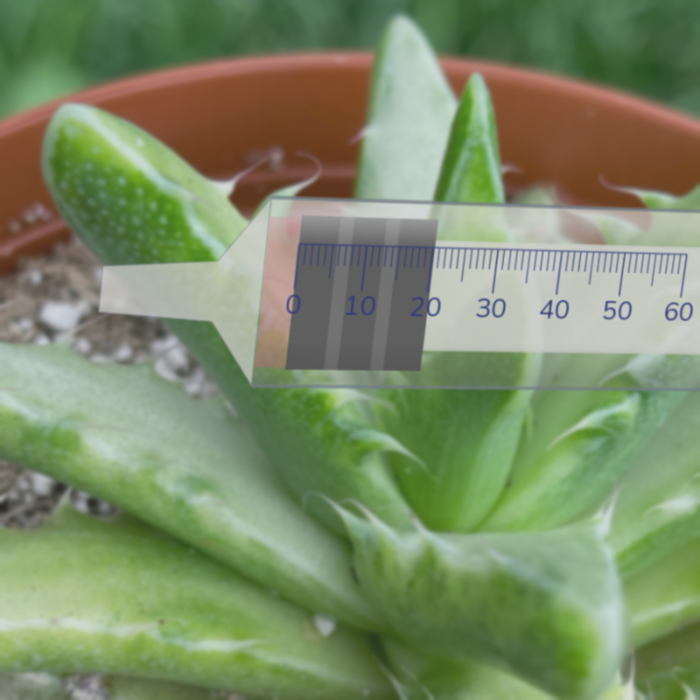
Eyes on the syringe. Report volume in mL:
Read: 0 mL
